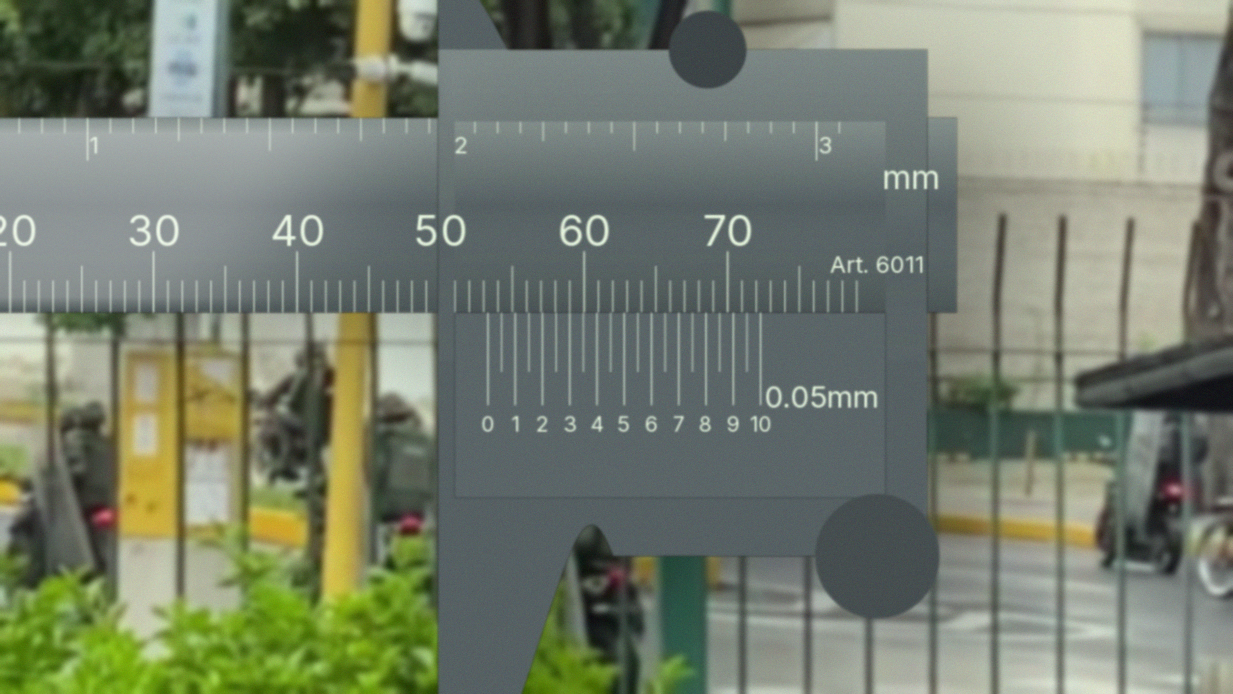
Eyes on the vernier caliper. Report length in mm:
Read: 53.3 mm
